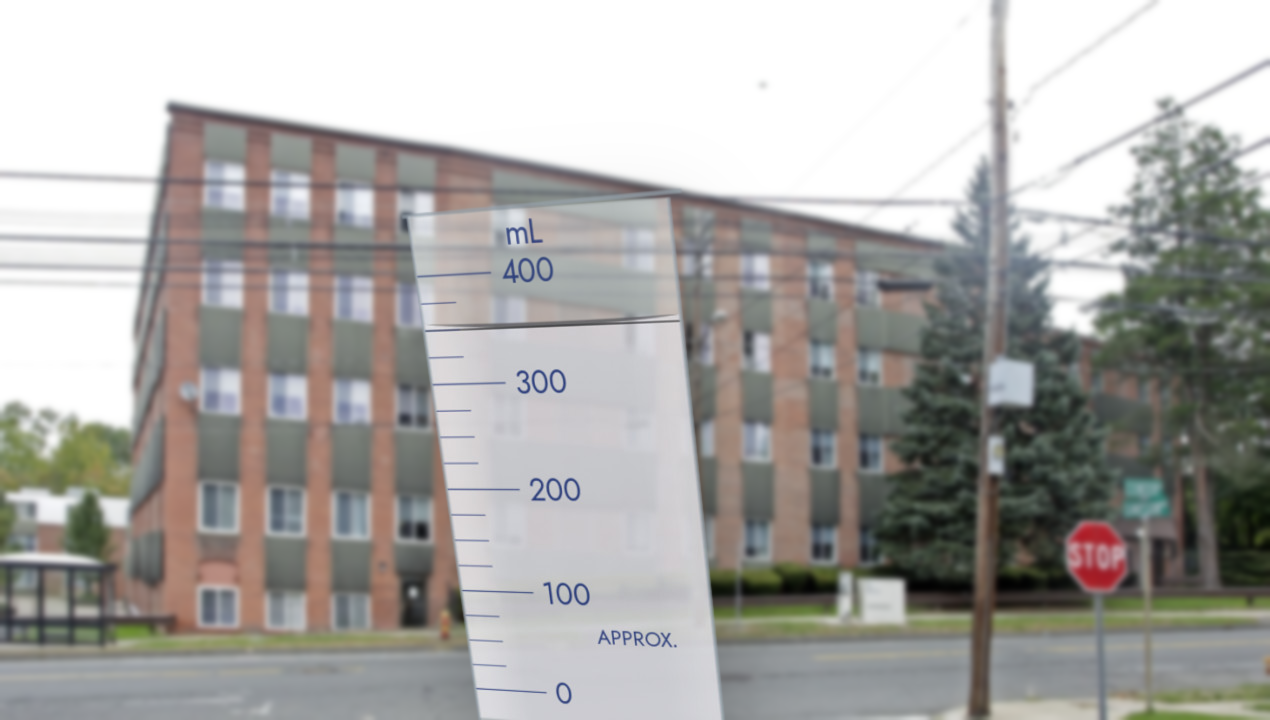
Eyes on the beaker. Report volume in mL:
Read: 350 mL
